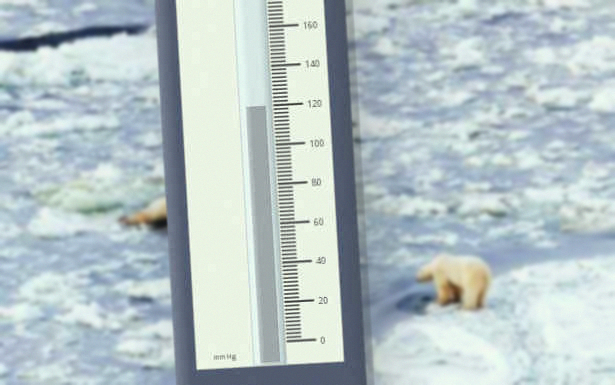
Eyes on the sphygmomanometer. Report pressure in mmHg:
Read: 120 mmHg
